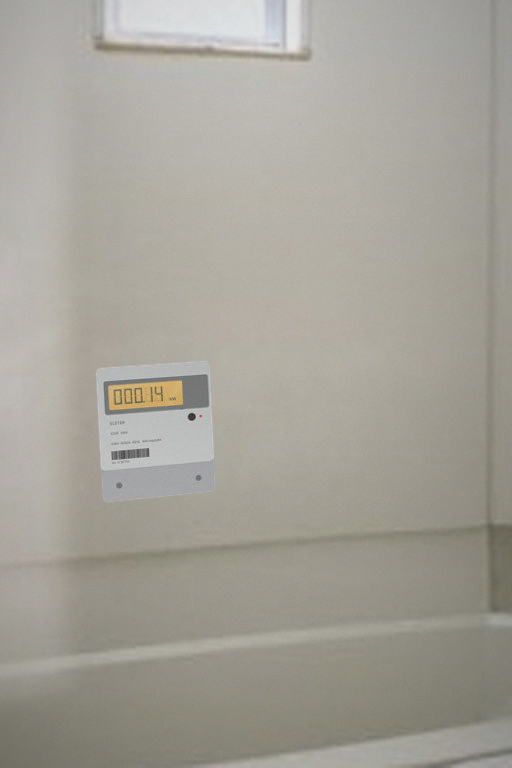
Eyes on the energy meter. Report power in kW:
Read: 0.14 kW
